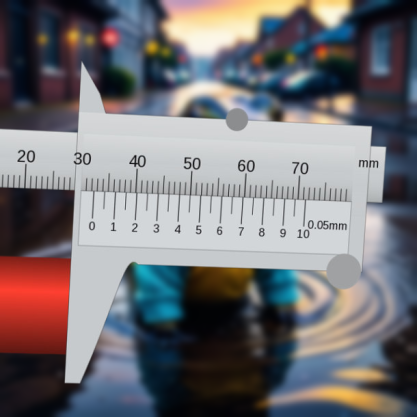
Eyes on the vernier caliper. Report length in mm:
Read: 32.4 mm
